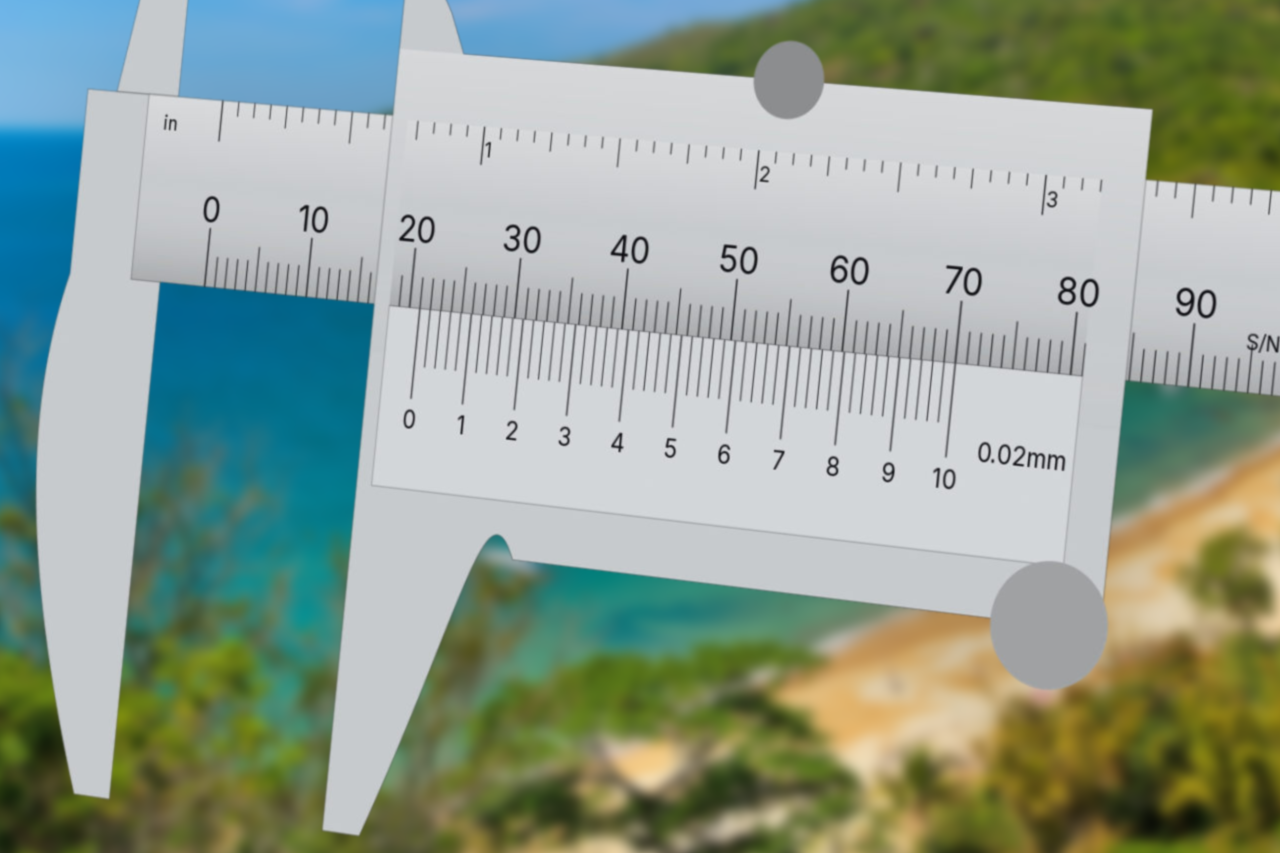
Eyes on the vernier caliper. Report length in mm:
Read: 21.0 mm
